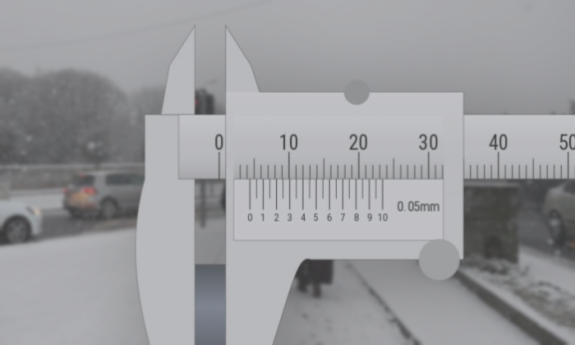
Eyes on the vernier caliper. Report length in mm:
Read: 4.4 mm
